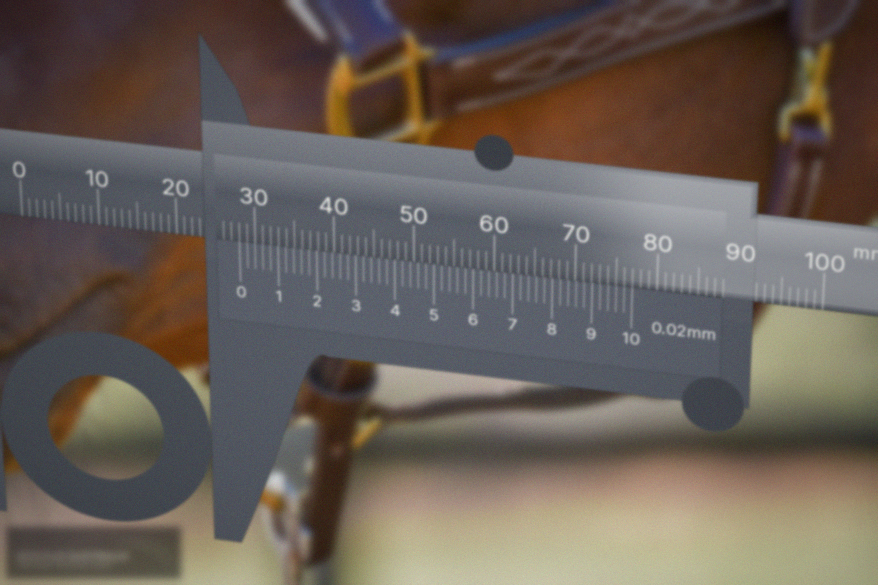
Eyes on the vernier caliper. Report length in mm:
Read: 28.0 mm
